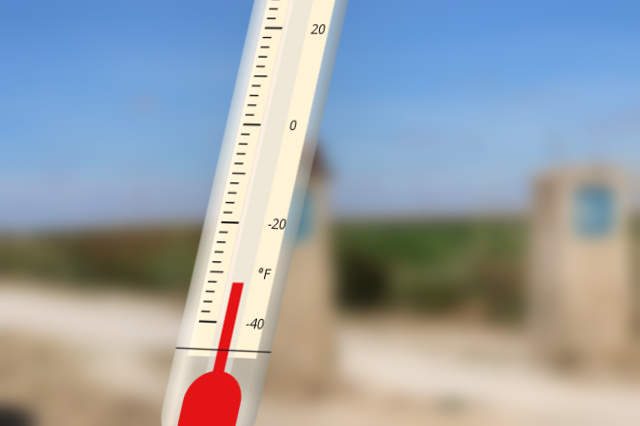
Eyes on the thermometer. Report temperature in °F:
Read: -32 °F
